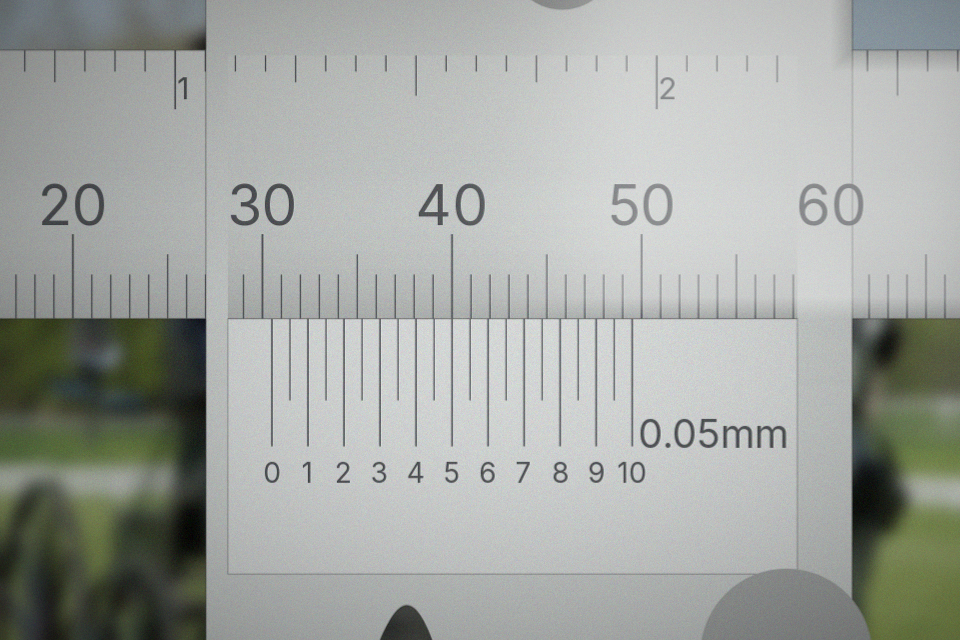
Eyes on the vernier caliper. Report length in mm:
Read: 30.5 mm
